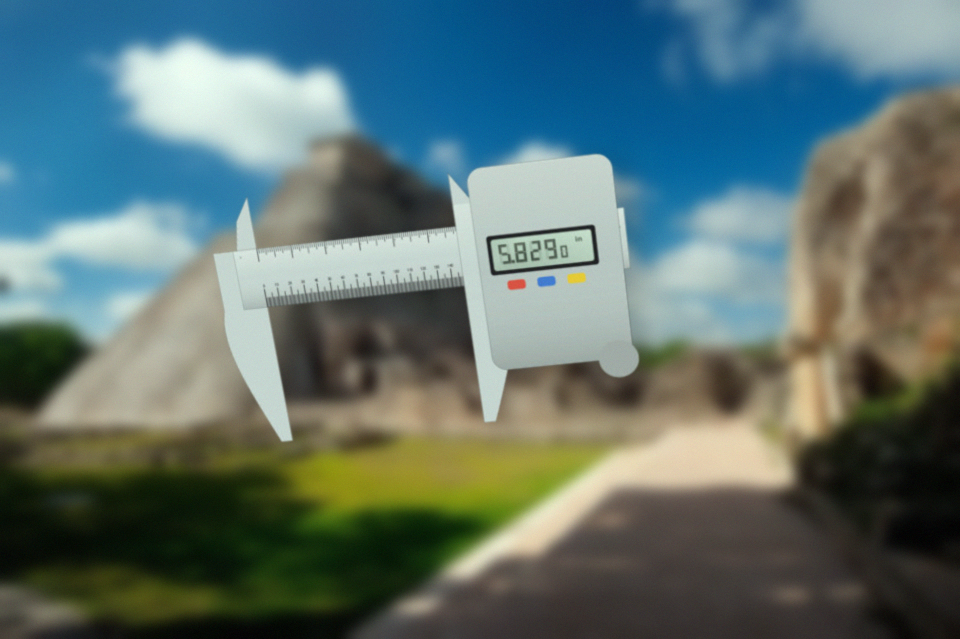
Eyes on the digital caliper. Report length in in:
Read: 5.8290 in
